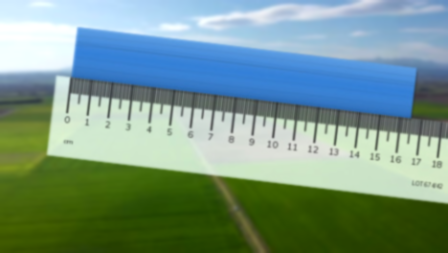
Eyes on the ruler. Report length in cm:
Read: 16.5 cm
